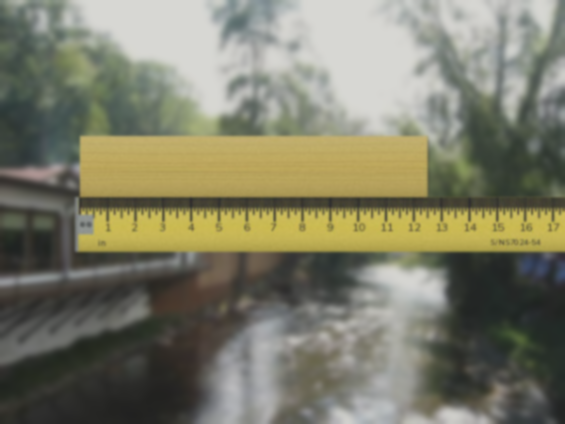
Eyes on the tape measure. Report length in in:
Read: 12.5 in
